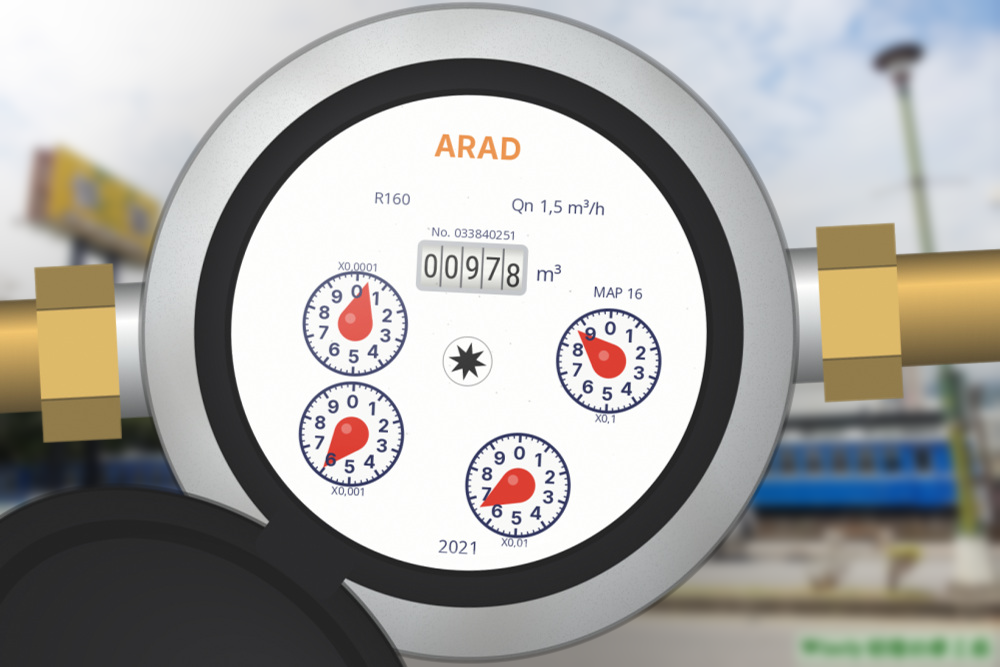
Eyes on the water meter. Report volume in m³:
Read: 977.8660 m³
